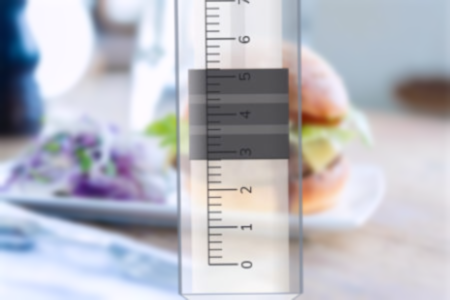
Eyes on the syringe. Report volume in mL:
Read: 2.8 mL
